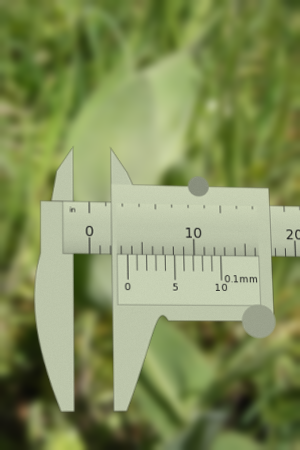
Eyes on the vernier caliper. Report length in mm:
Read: 3.6 mm
